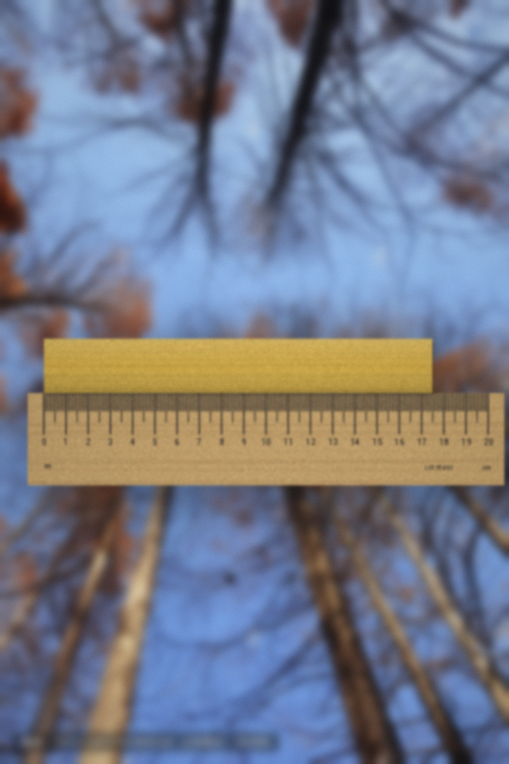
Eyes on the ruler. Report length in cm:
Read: 17.5 cm
